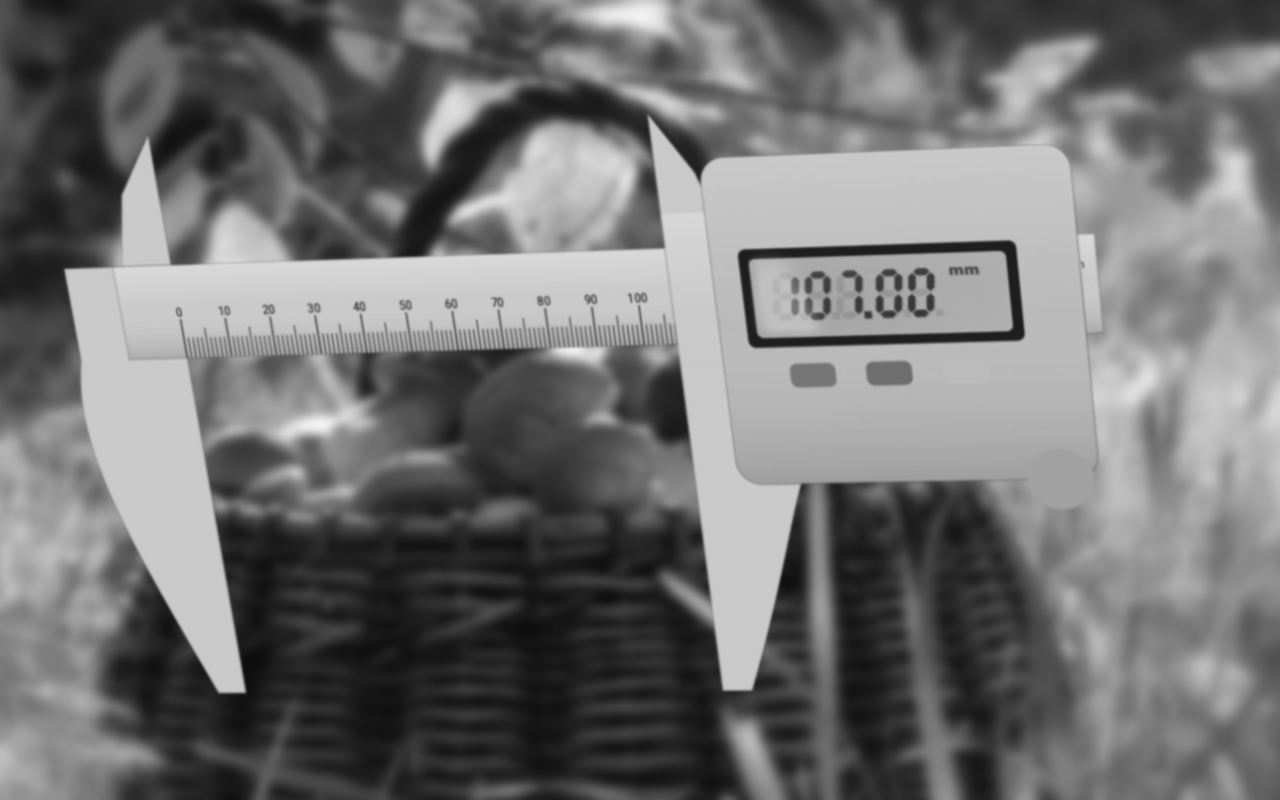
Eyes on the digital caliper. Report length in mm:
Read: 107.00 mm
